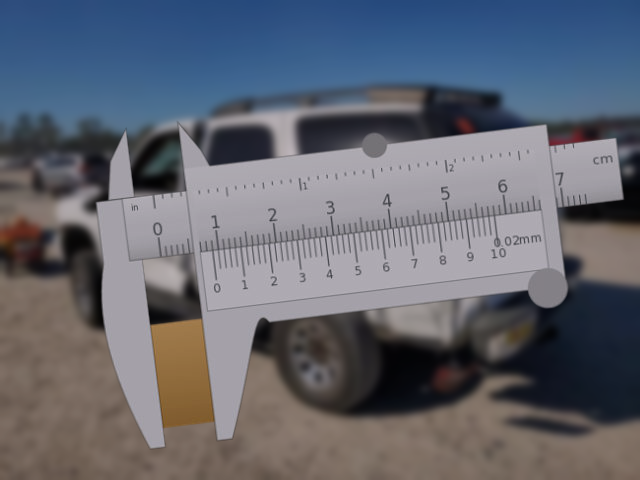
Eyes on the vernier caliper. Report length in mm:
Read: 9.0 mm
